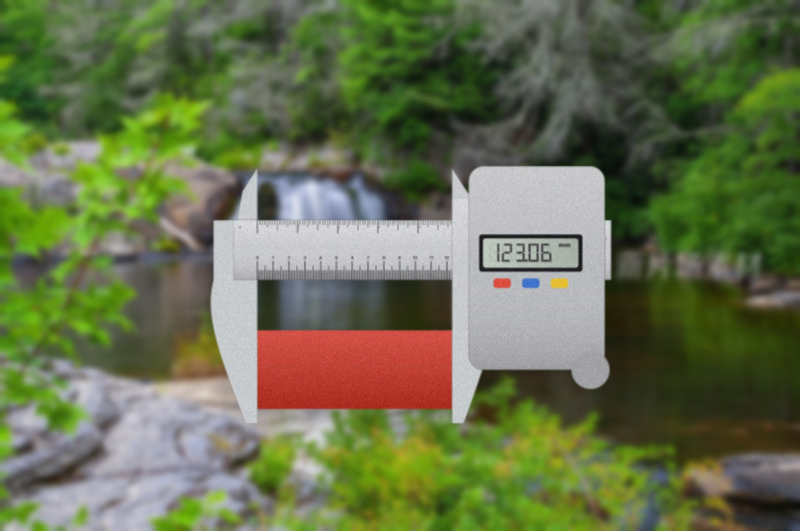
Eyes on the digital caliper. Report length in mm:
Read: 123.06 mm
